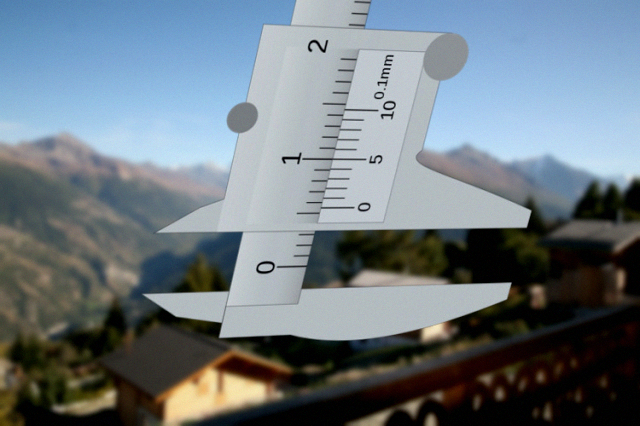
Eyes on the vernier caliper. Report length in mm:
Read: 5.5 mm
